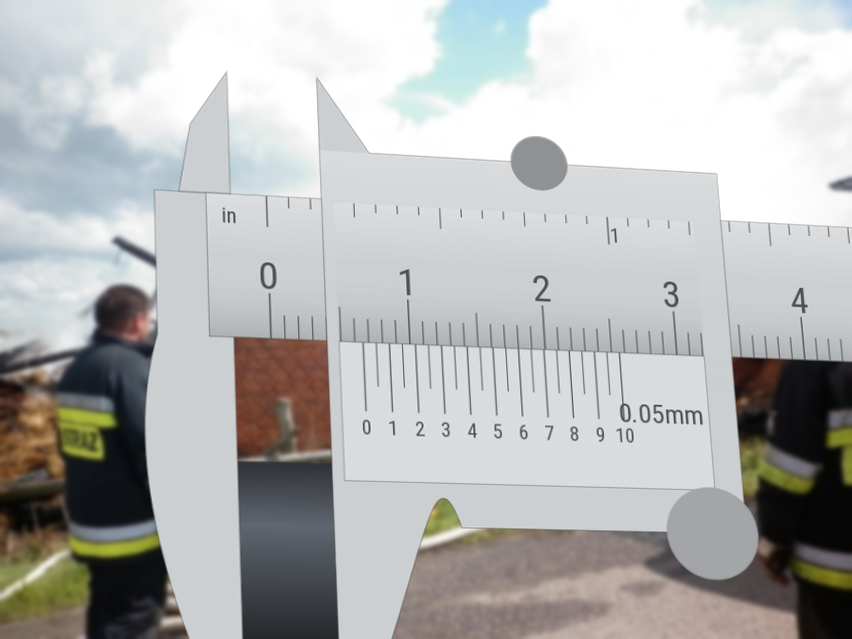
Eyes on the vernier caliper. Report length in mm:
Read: 6.6 mm
